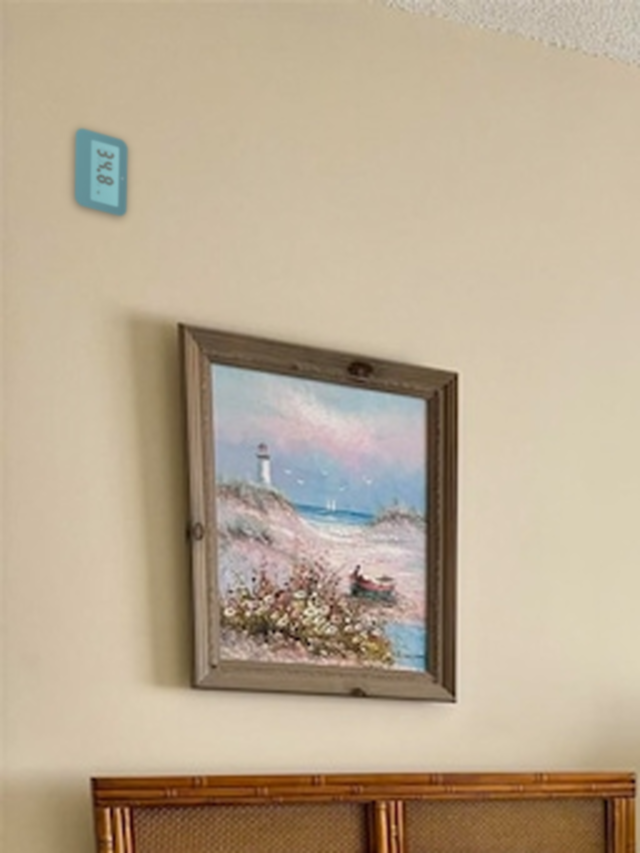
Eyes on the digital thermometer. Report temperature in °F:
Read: 34.8 °F
